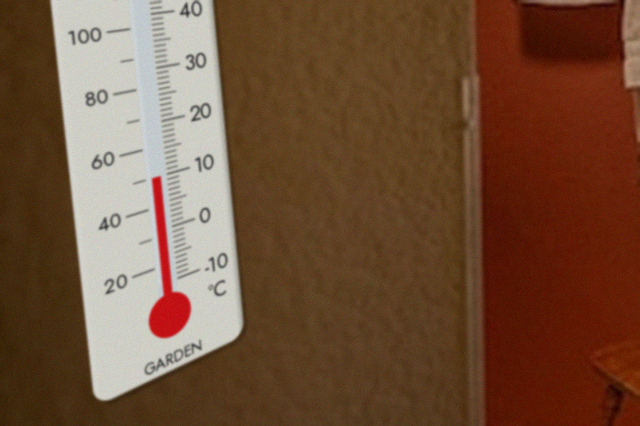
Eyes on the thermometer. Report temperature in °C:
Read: 10 °C
